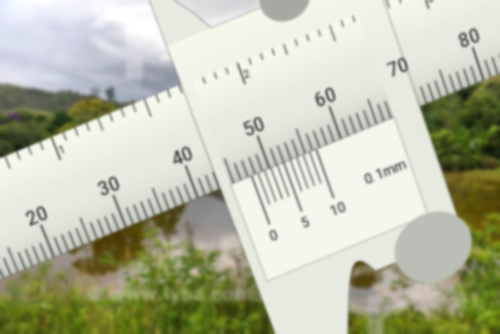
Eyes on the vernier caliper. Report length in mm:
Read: 47.5 mm
